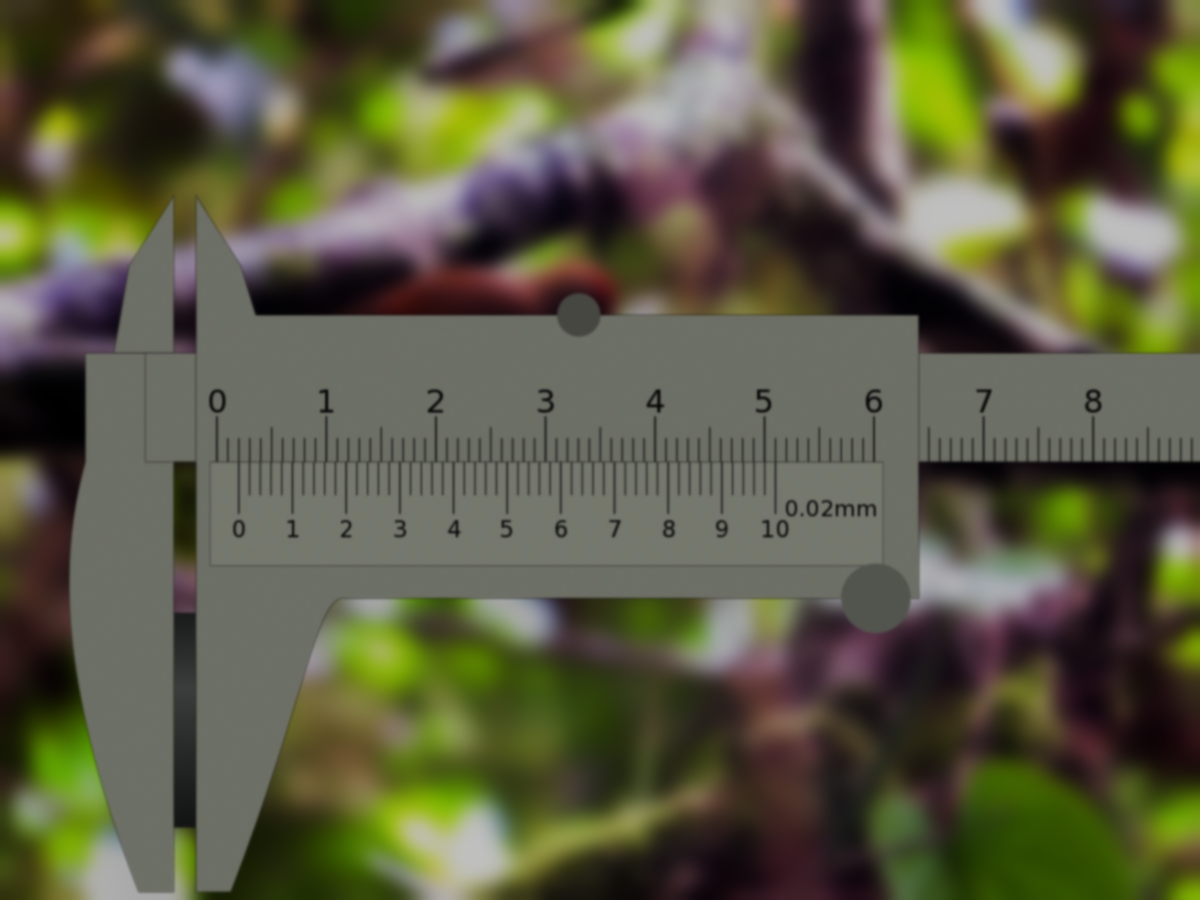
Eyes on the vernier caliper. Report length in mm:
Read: 2.0 mm
